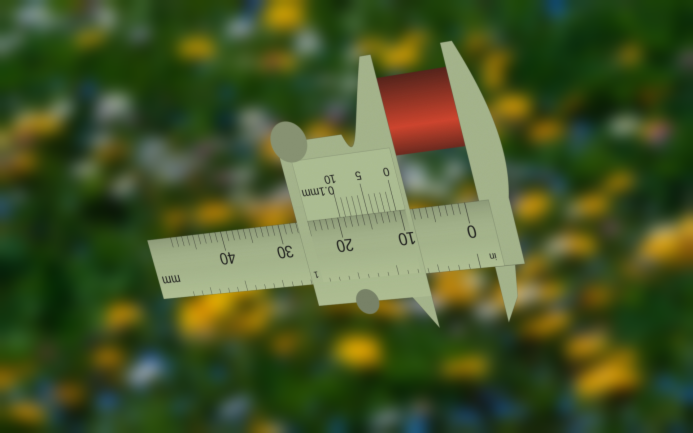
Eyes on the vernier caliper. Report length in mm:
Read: 10.6 mm
